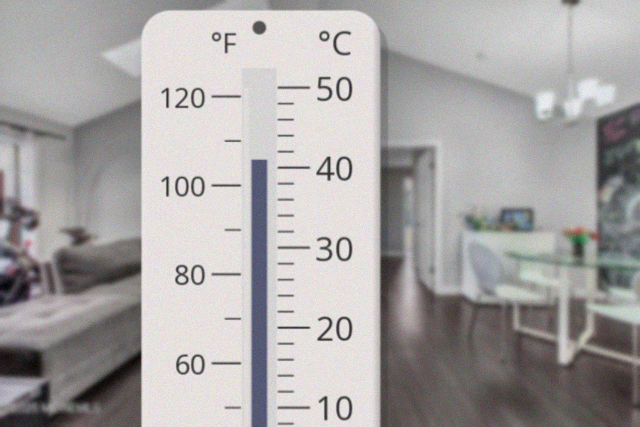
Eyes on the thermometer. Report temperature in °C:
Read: 41 °C
